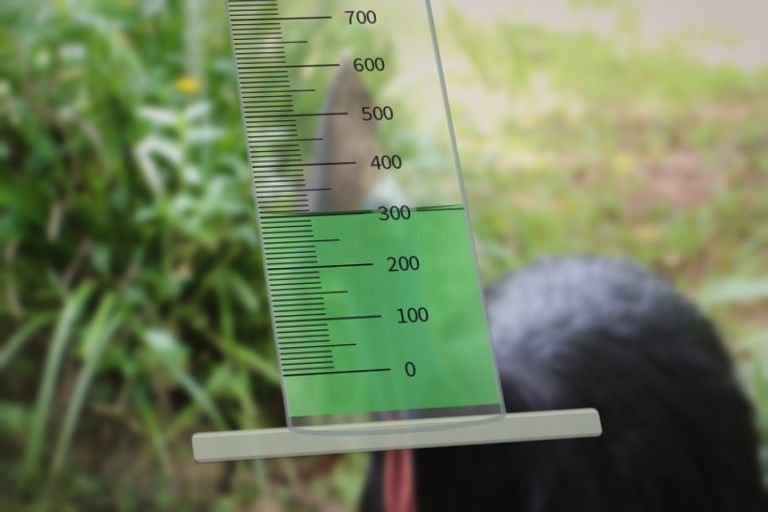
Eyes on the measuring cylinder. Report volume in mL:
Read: 300 mL
